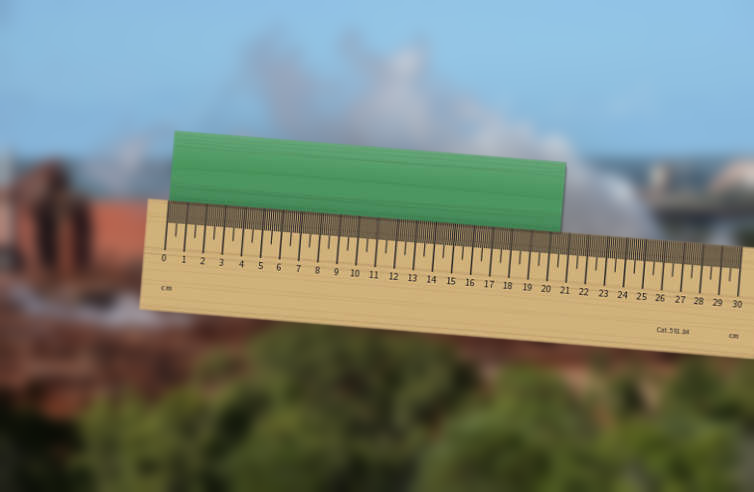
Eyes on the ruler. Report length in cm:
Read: 20.5 cm
